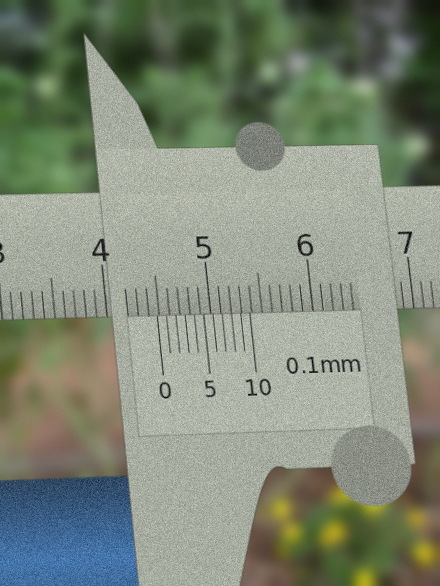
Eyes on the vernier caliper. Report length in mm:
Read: 44.8 mm
